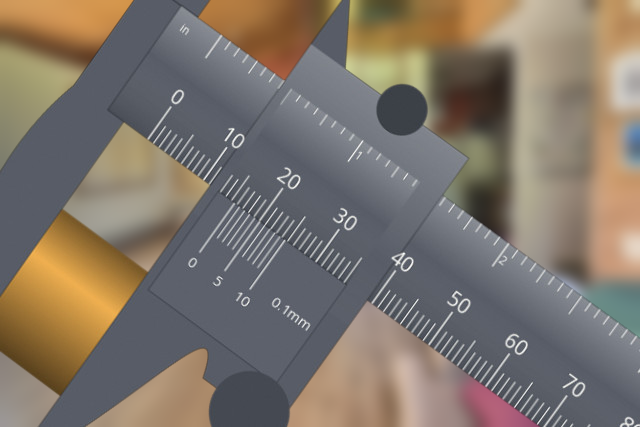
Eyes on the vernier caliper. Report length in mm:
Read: 15.6 mm
